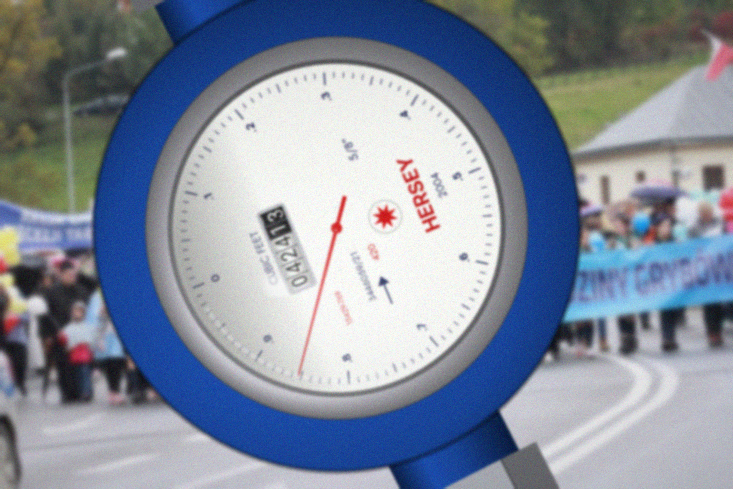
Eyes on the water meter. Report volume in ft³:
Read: 42412.85 ft³
